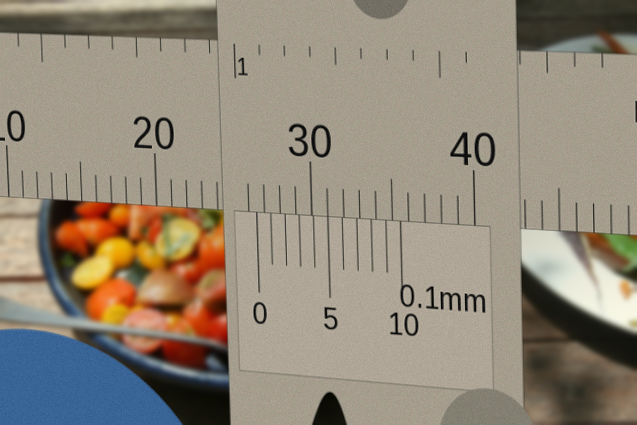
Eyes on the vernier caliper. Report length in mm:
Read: 26.5 mm
